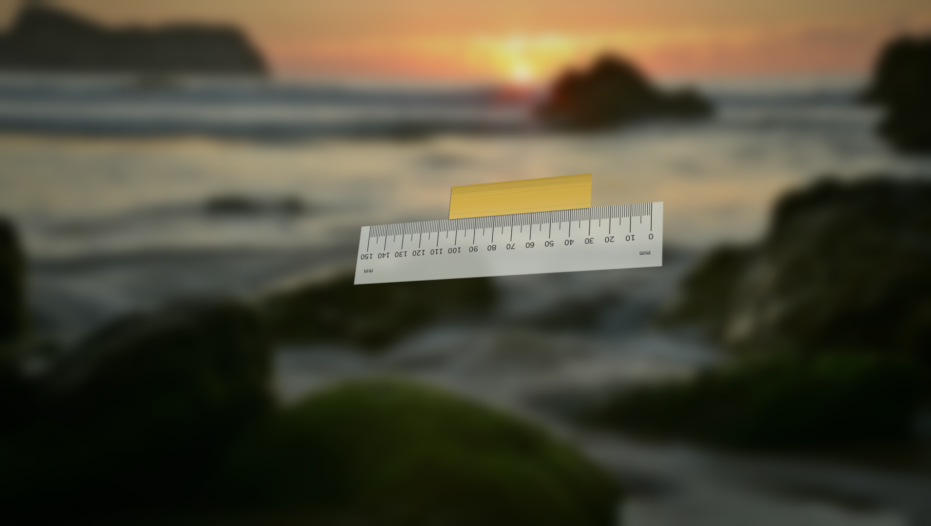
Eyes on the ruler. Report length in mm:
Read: 75 mm
